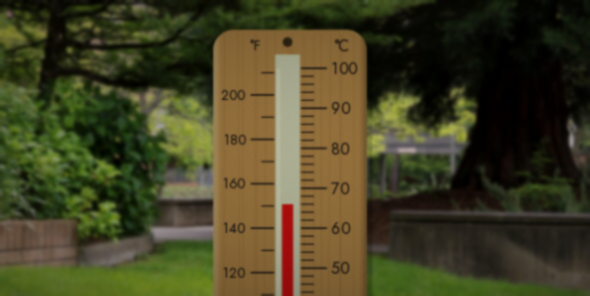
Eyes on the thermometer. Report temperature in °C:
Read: 66 °C
